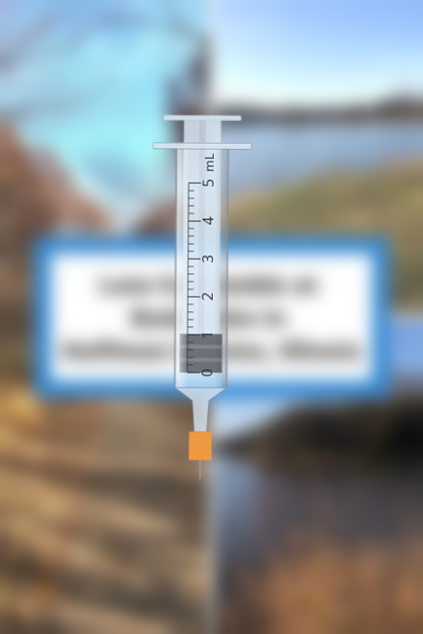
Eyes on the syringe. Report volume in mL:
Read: 0 mL
